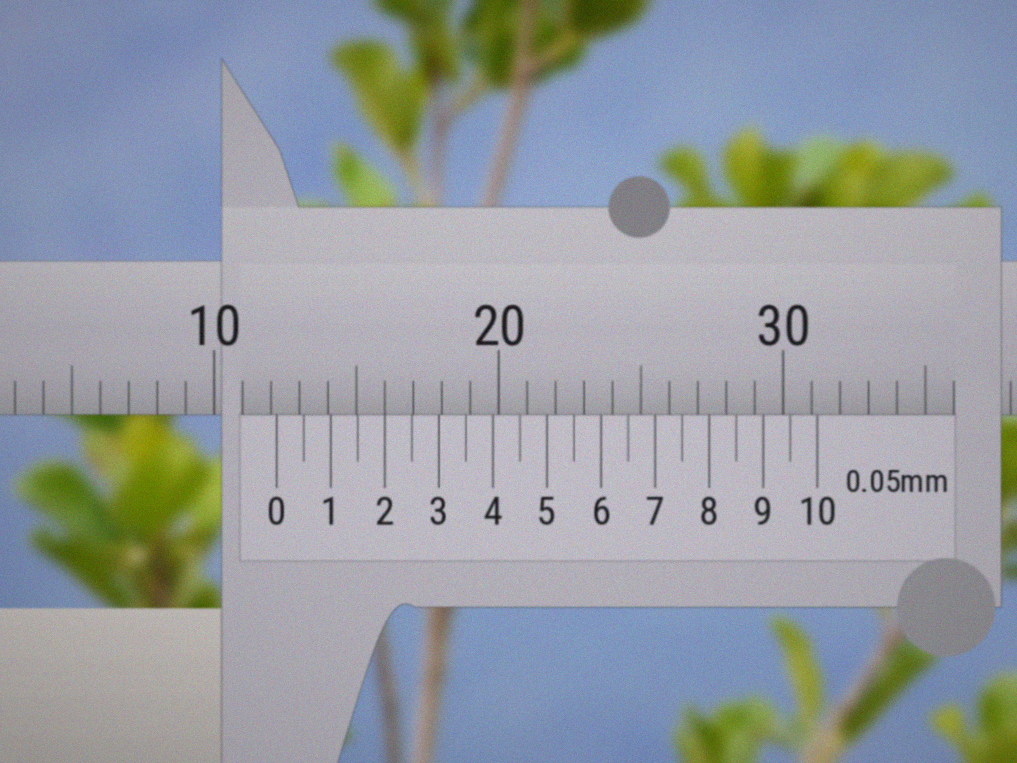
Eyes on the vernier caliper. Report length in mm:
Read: 12.20 mm
